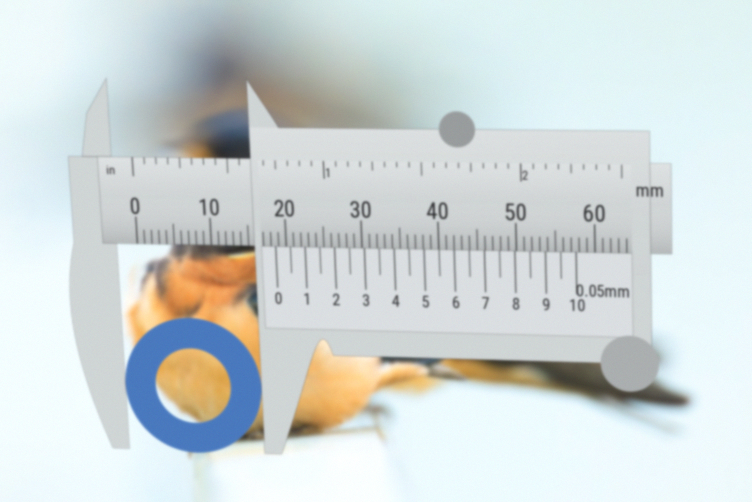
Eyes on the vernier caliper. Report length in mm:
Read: 18.6 mm
